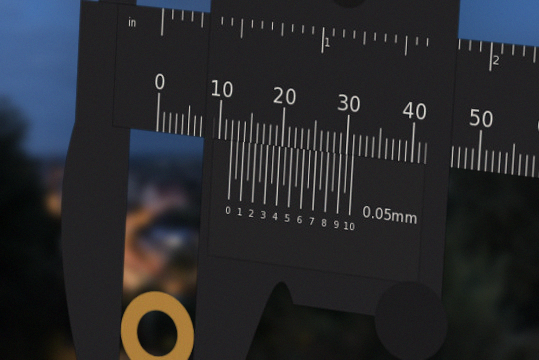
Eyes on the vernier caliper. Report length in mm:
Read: 12.0 mm
